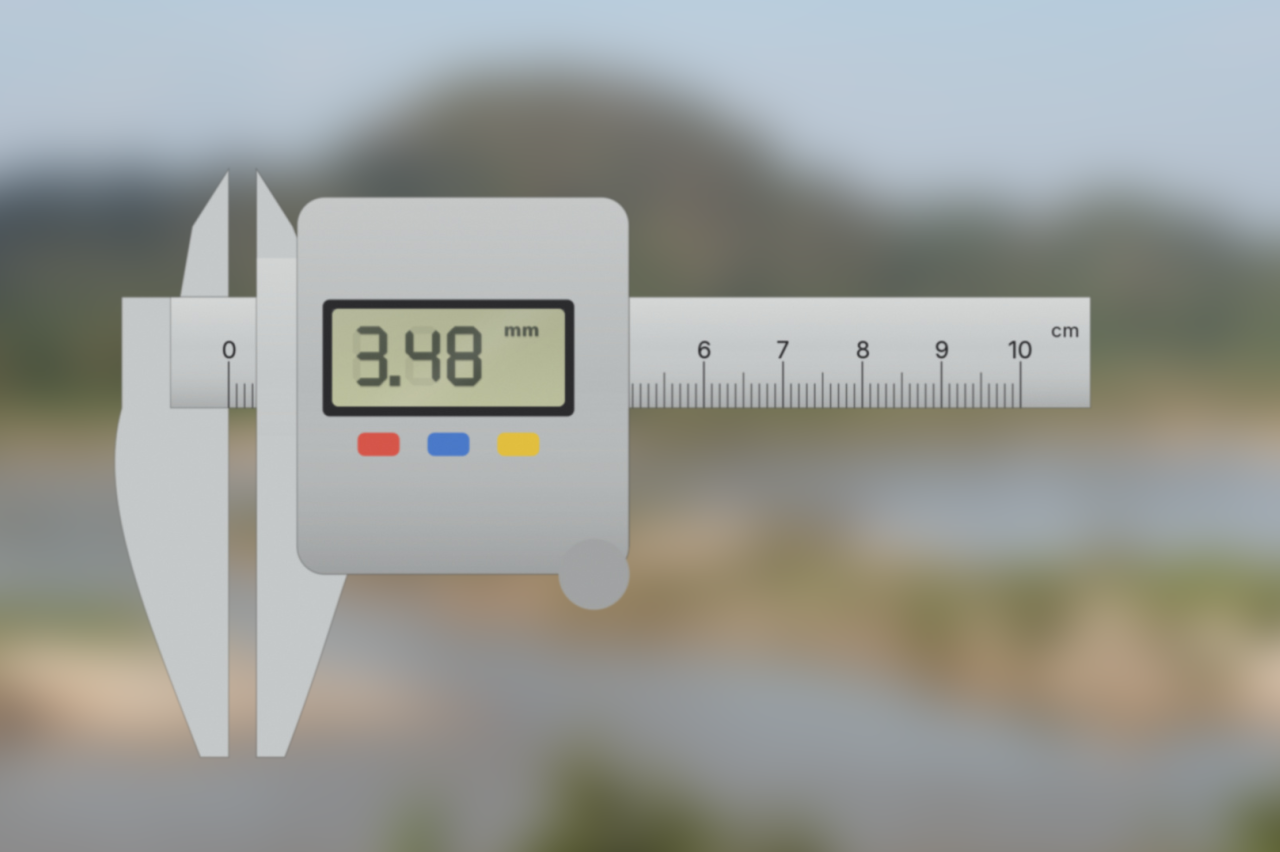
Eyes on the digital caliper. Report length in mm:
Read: 3.48 mm
